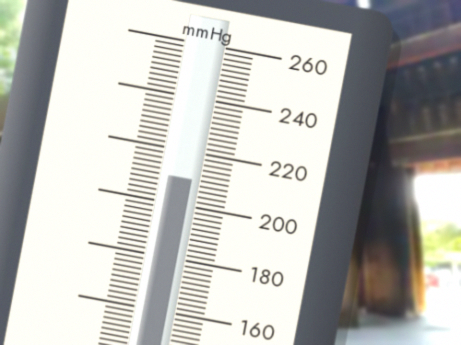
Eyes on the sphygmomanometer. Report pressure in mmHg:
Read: 210 mmHg
